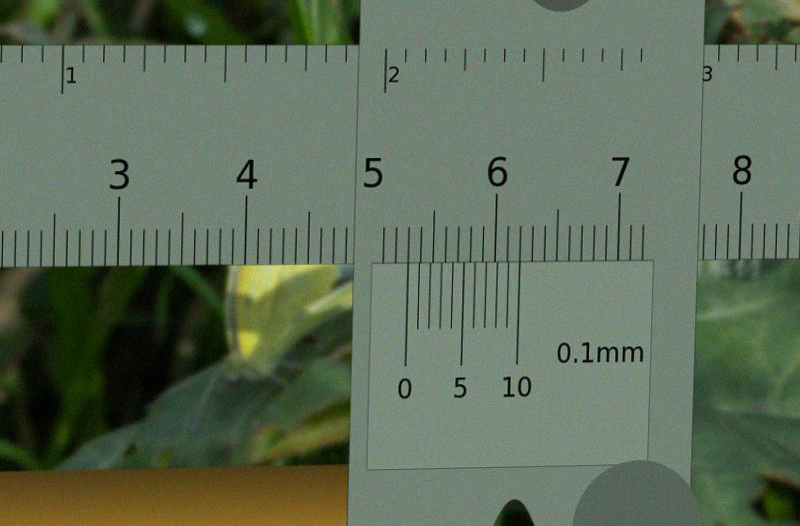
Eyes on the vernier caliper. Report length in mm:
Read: 53.0 mm
